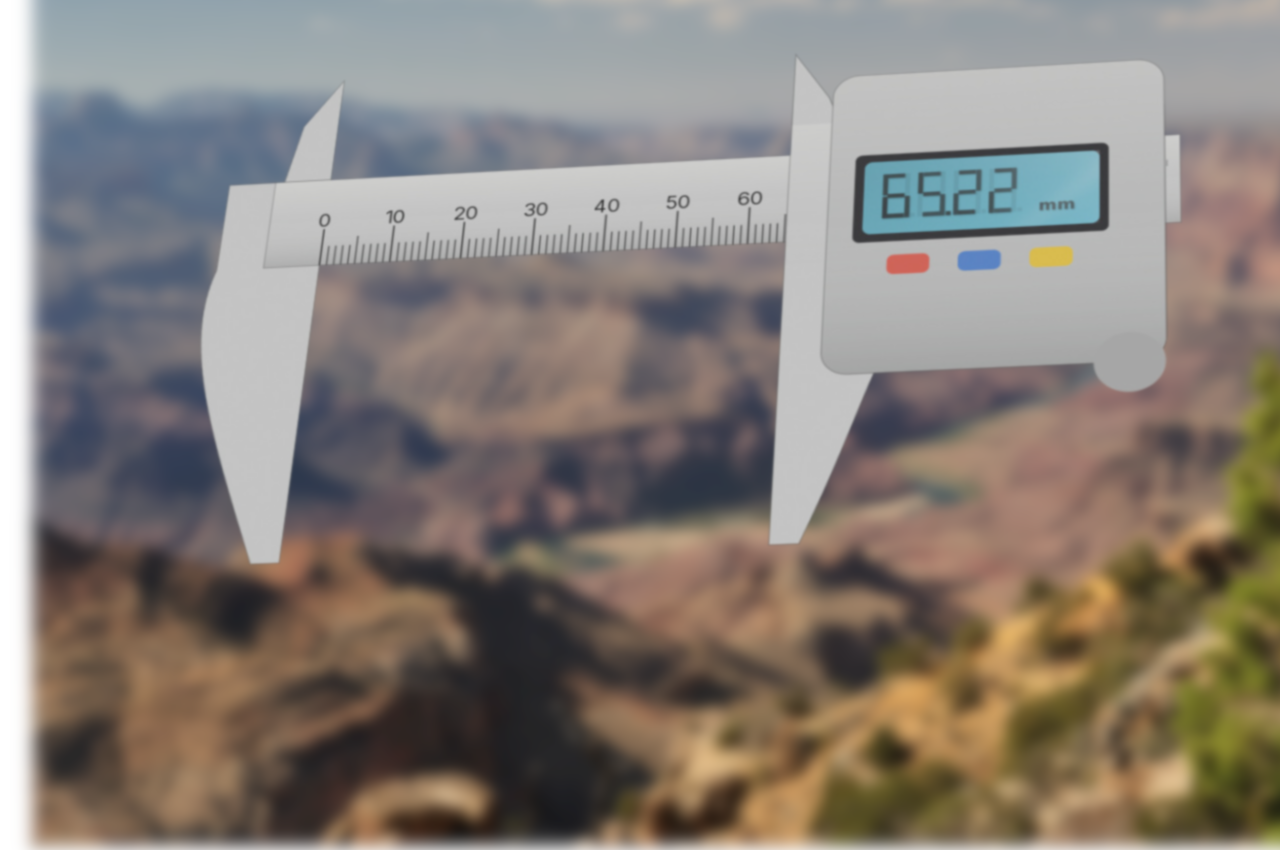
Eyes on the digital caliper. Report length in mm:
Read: 65.22 mm
